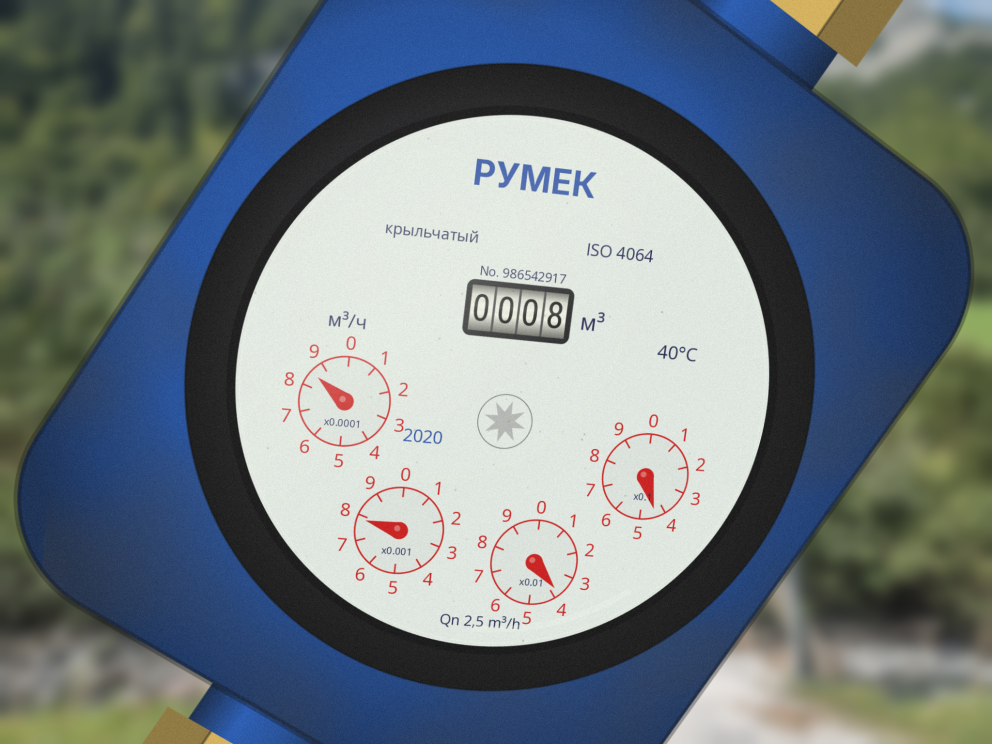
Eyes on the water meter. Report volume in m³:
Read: 8.4378 m³
